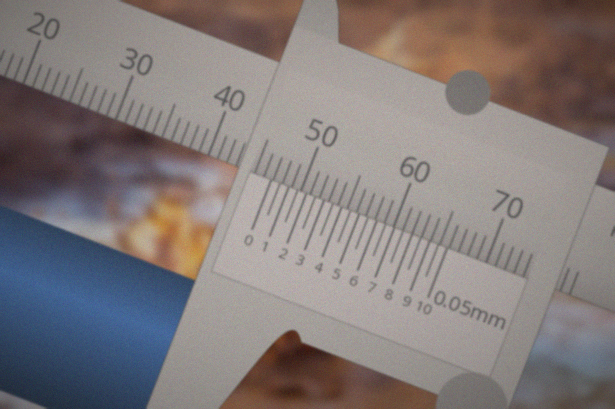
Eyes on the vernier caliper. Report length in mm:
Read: 46.8 mm
